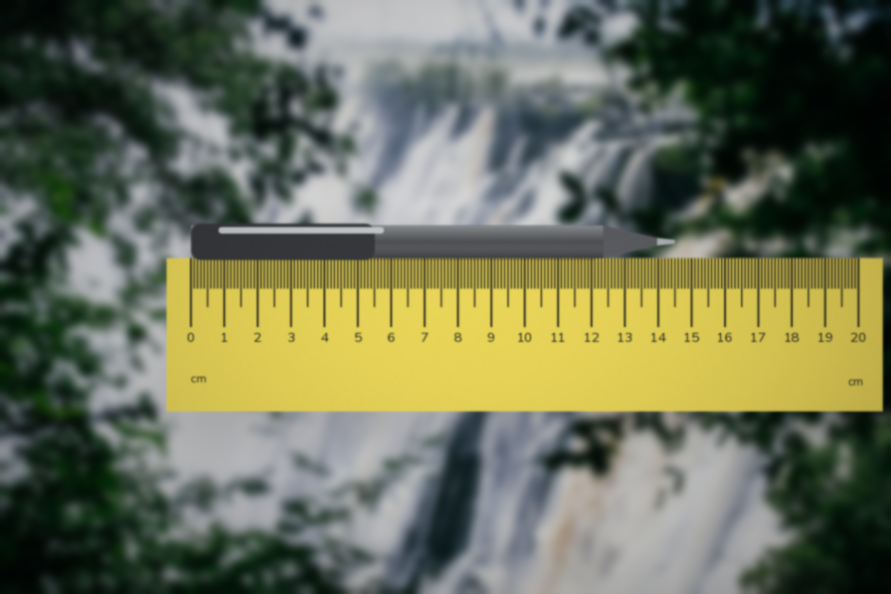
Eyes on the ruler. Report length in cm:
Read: 14.5 cm
